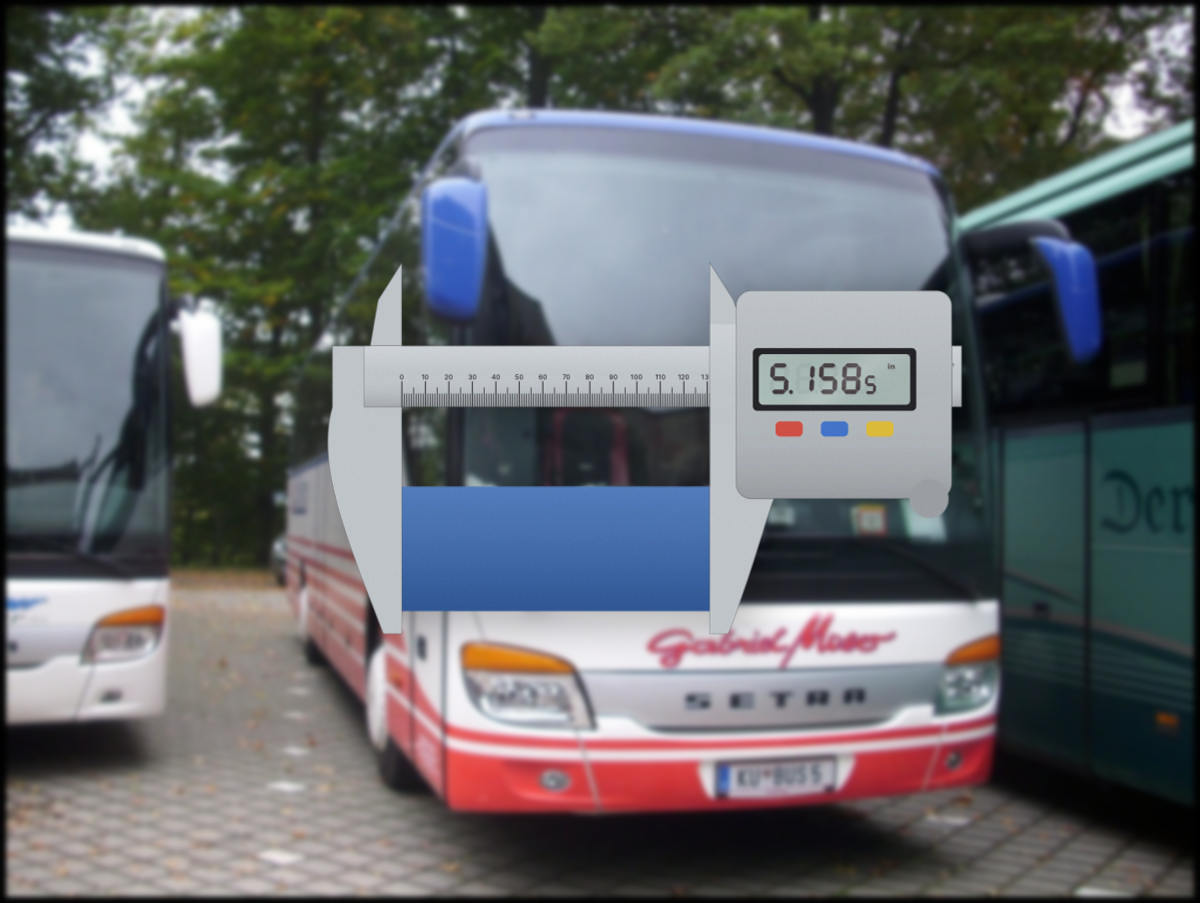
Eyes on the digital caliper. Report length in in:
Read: 5.1585 in
